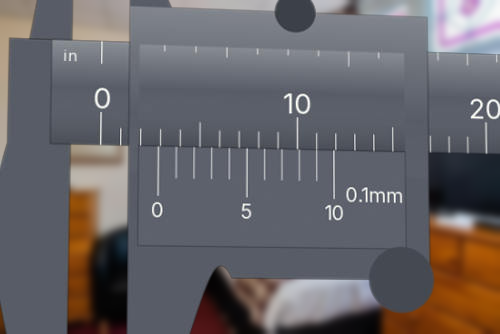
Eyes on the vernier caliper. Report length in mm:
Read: 2.9 mm
